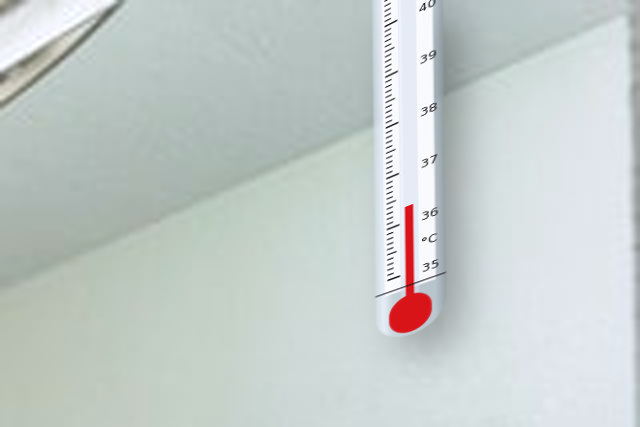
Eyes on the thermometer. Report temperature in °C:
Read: 36.3 °C
